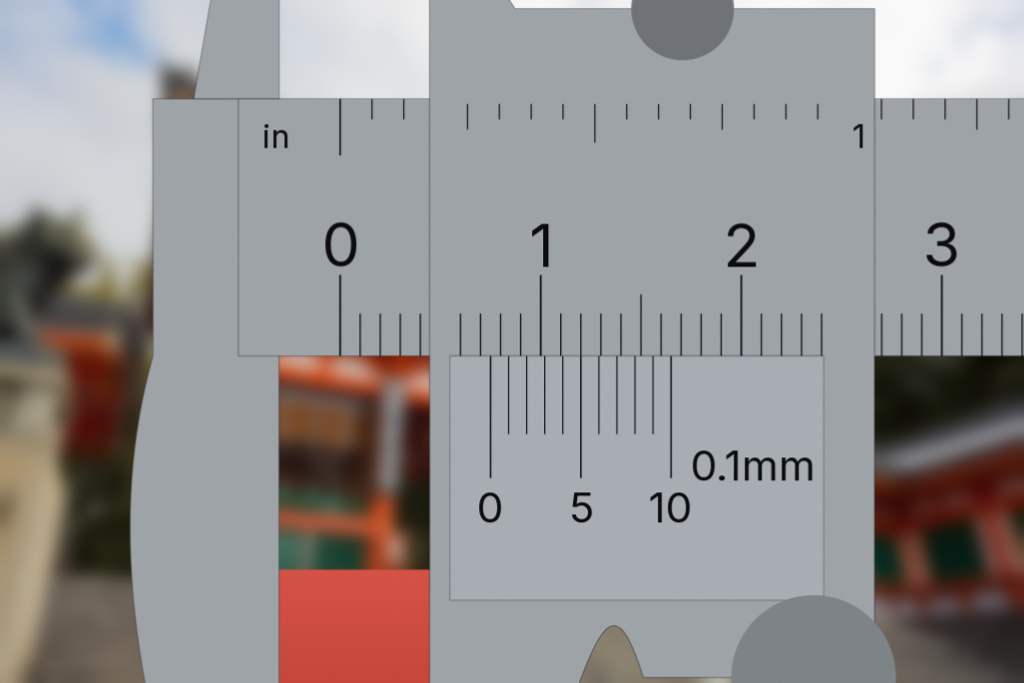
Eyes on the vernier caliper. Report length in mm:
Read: 7.5 mm
